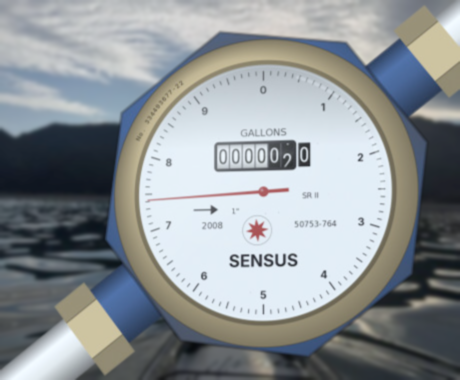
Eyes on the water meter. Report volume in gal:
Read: 17.4 gal
